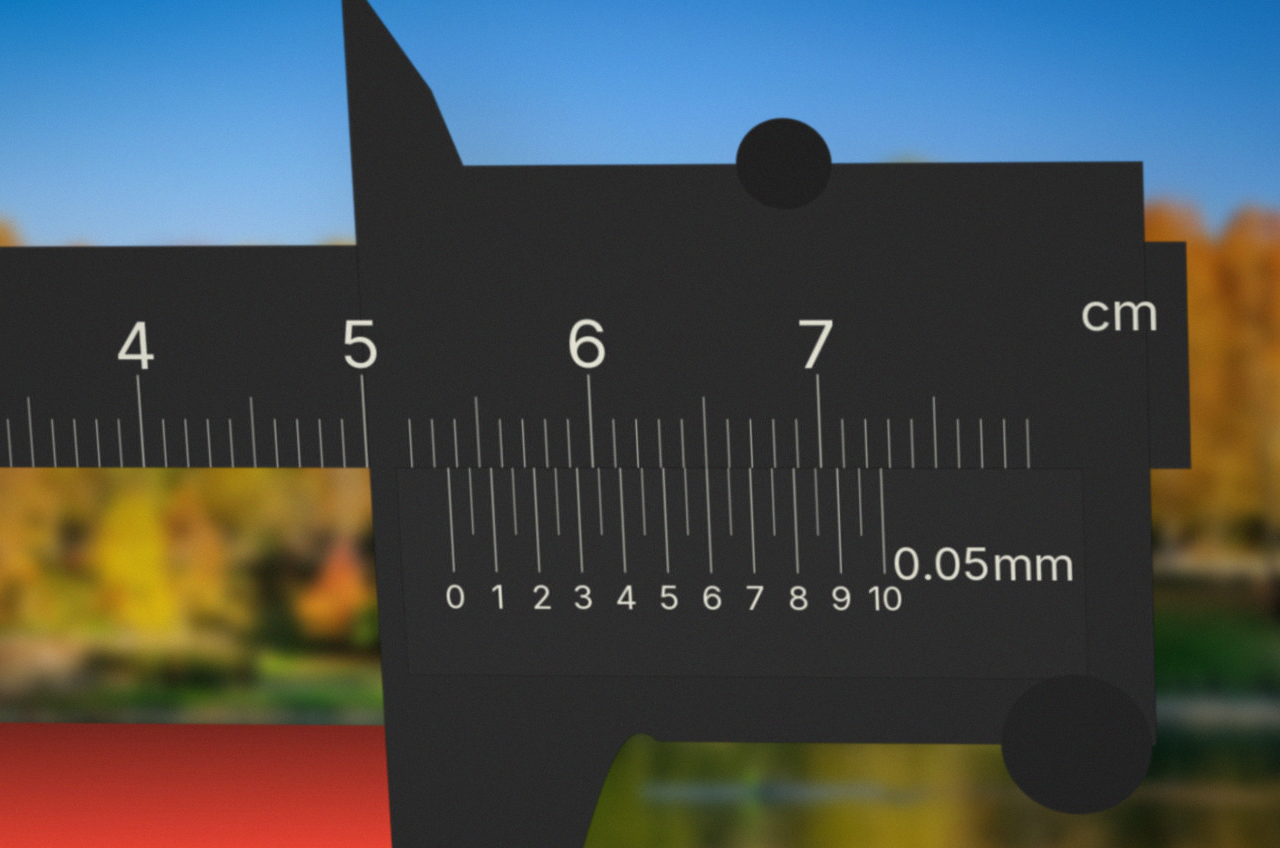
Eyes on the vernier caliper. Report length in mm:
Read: 53.6 mm
